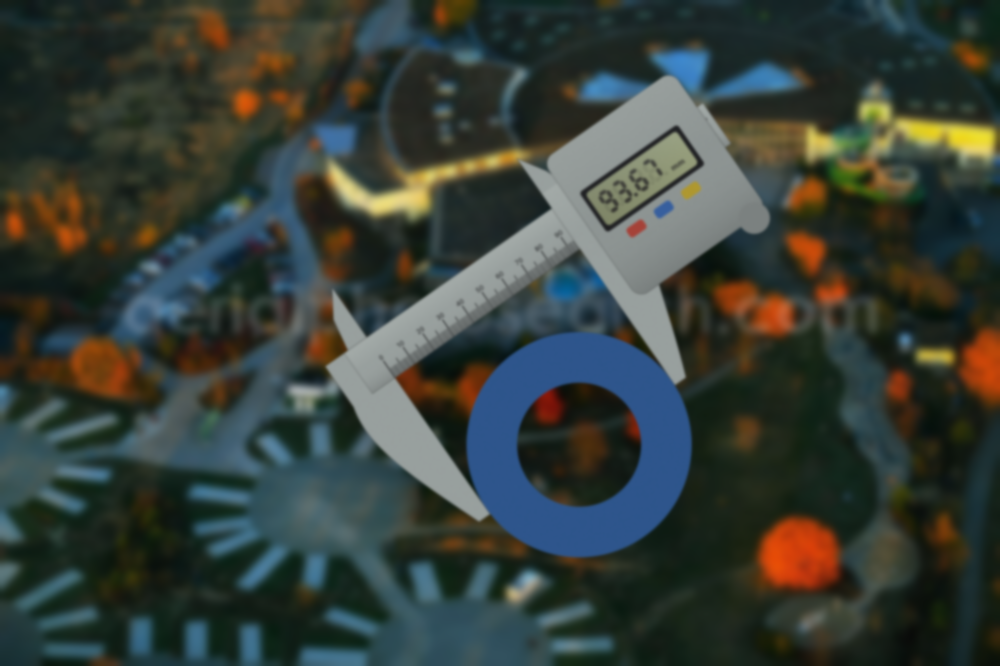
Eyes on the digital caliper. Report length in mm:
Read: 93.67 mm
